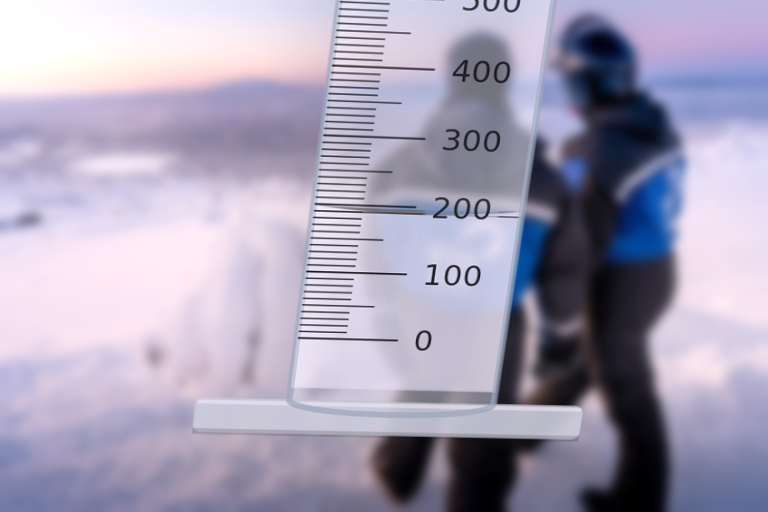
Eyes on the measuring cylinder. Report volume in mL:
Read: 190 mL
